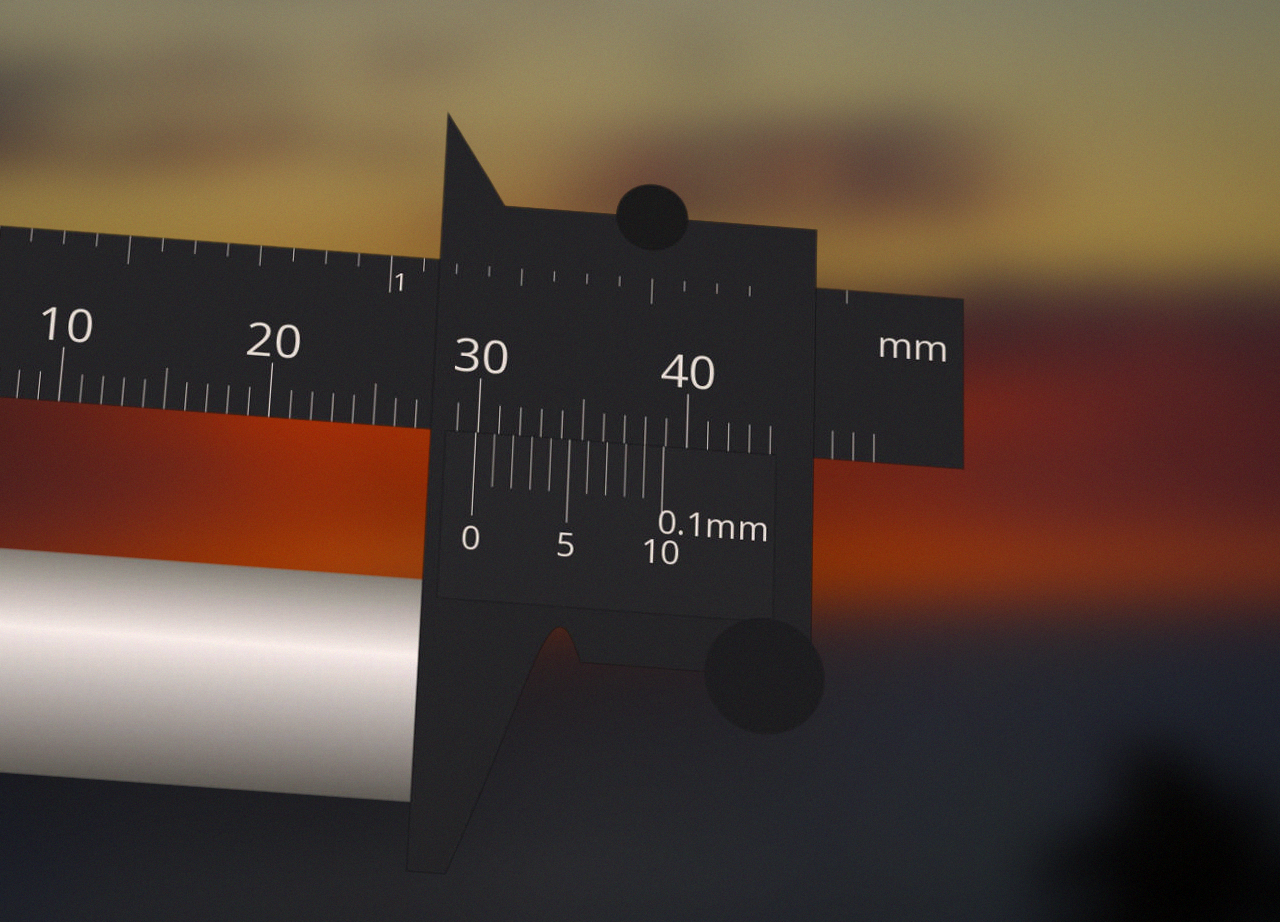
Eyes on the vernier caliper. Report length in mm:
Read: 29.9 mm
